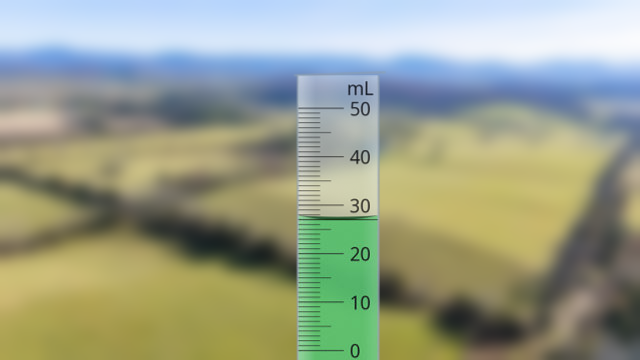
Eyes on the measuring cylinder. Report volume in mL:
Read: 27 mL
